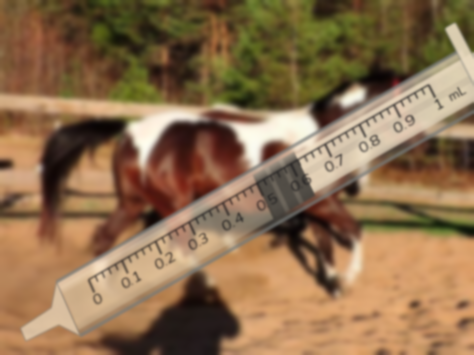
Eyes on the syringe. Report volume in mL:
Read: 0.5 mL
